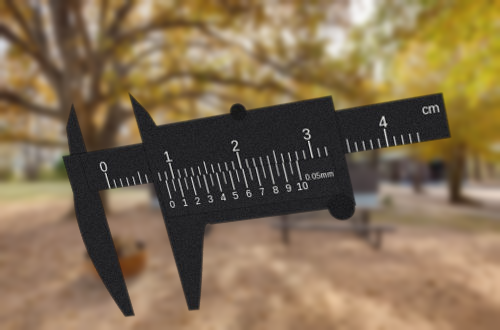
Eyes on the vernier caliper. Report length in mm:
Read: 8.8 mm
